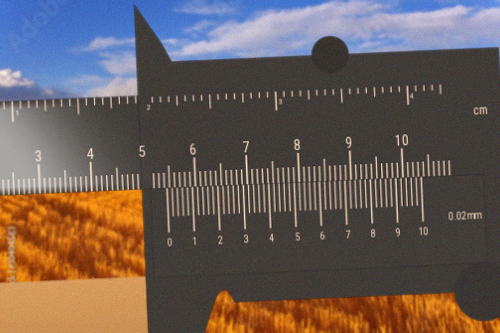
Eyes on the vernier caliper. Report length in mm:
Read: 54.5 mm
